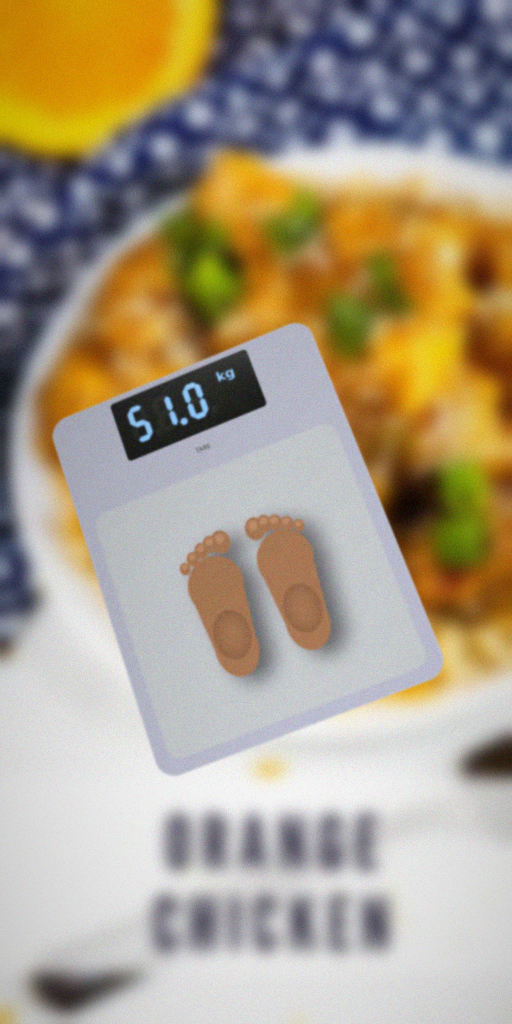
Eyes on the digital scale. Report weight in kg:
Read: 51.0 kg
